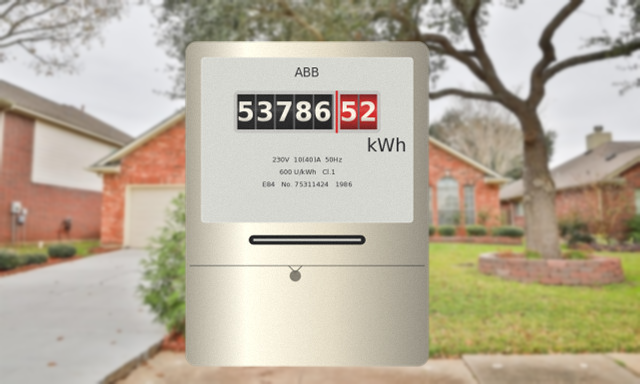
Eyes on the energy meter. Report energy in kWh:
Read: 53786.52 kWh
